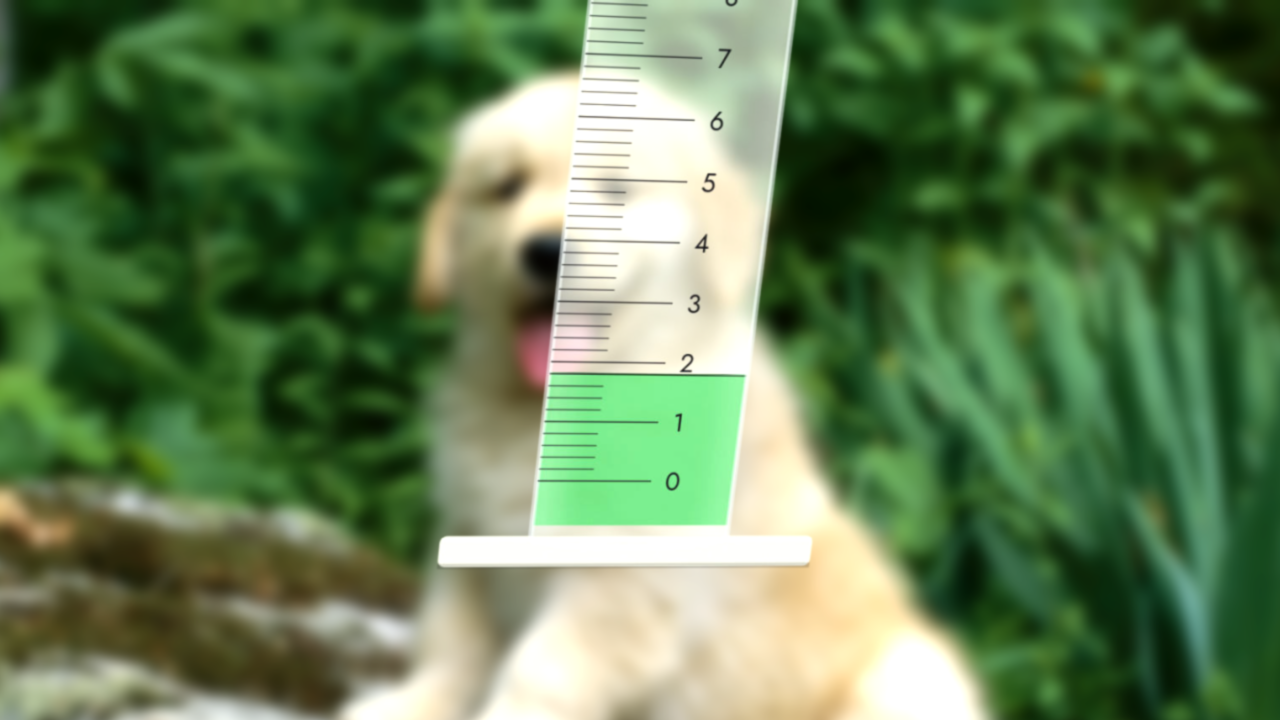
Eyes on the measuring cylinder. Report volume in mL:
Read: 1.8 mL
